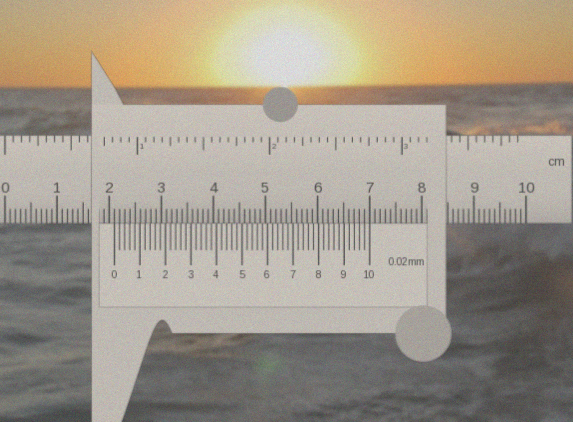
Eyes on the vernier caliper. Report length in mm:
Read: 21.0 mm
